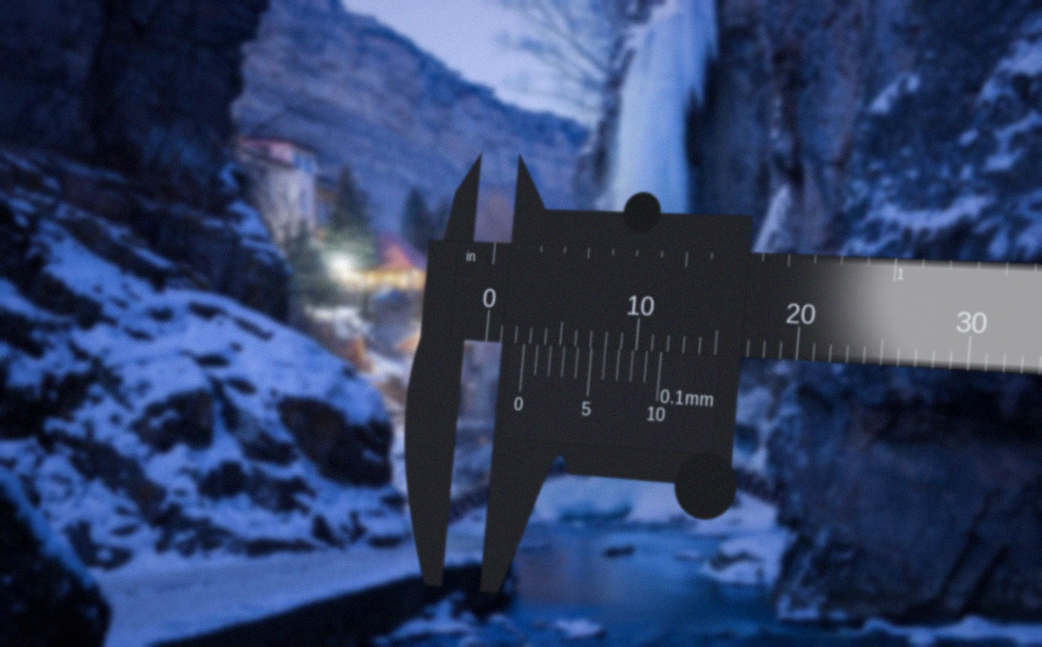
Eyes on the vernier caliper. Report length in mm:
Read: 2.6 mm
